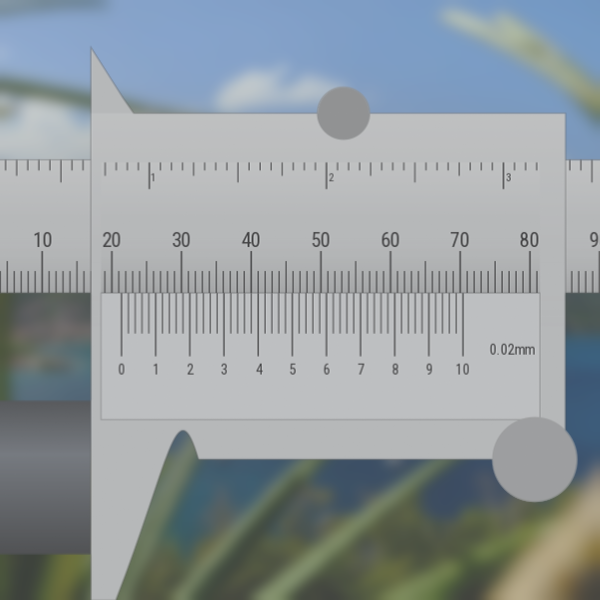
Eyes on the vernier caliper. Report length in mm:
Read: 21.4 mm
